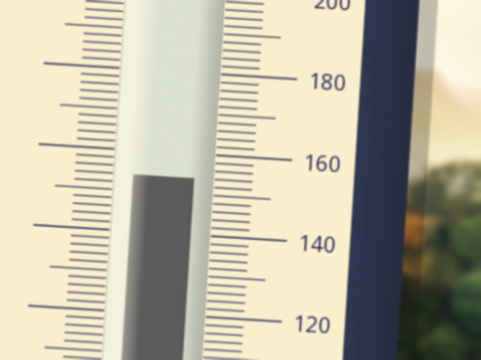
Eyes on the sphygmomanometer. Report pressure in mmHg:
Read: 154 mmHg
